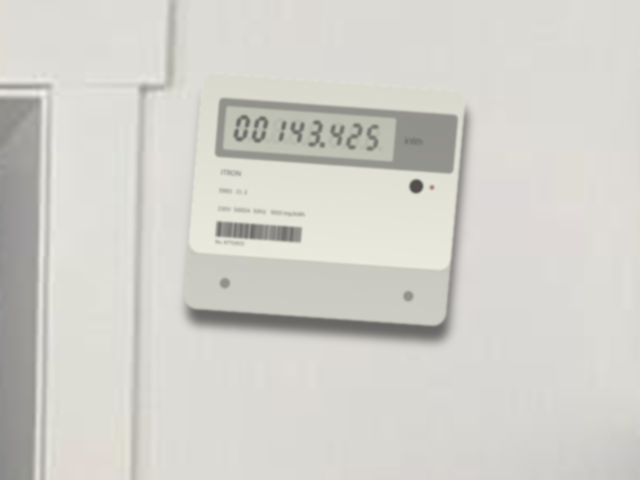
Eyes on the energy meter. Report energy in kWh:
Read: 143.425 kWh
